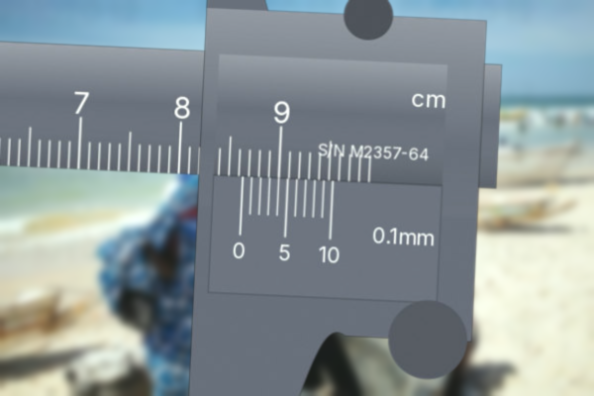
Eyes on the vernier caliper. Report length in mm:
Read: 86.4 mm
